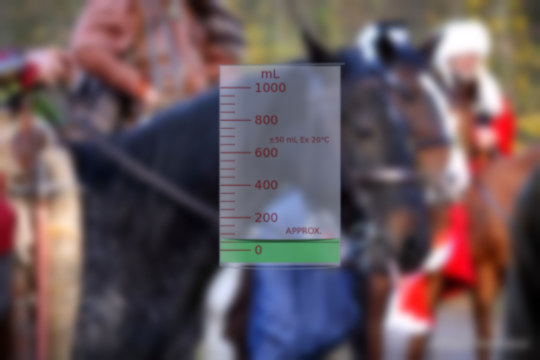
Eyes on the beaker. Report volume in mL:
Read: 50 mL
